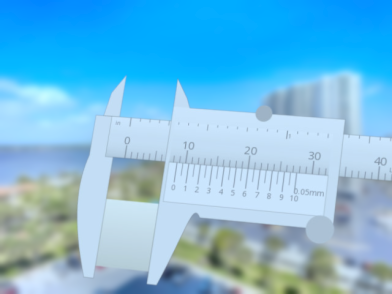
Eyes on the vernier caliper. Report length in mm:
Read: 8.6 mm
